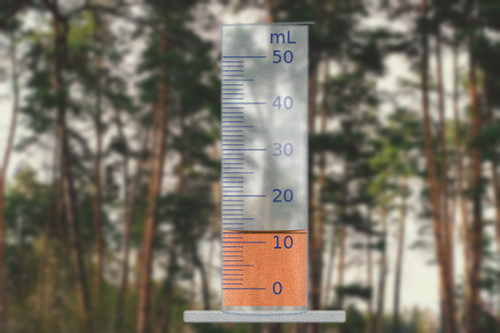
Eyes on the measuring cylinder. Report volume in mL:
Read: 12 mL
